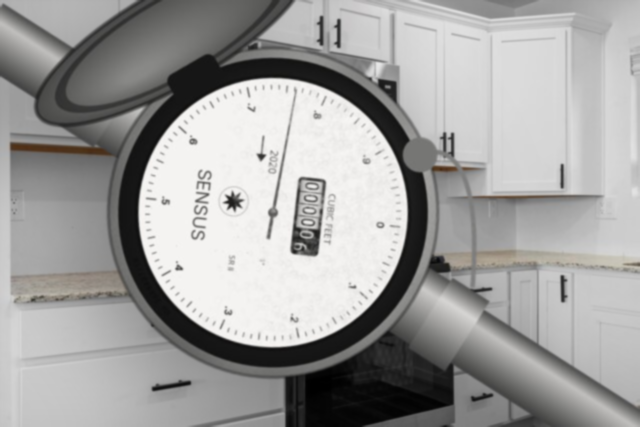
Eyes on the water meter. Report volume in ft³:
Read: 5.76 ft³
